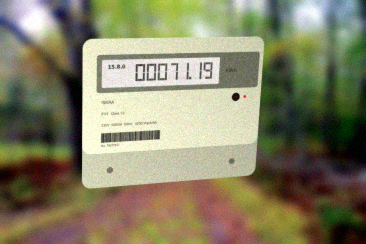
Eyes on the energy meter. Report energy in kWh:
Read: 71.19 kWh
